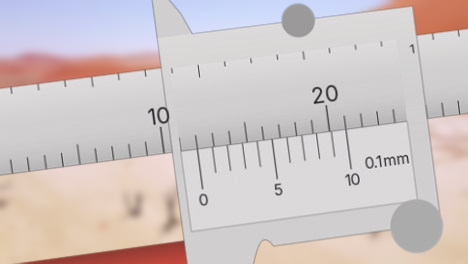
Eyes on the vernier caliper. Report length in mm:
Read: 12.0 mm
